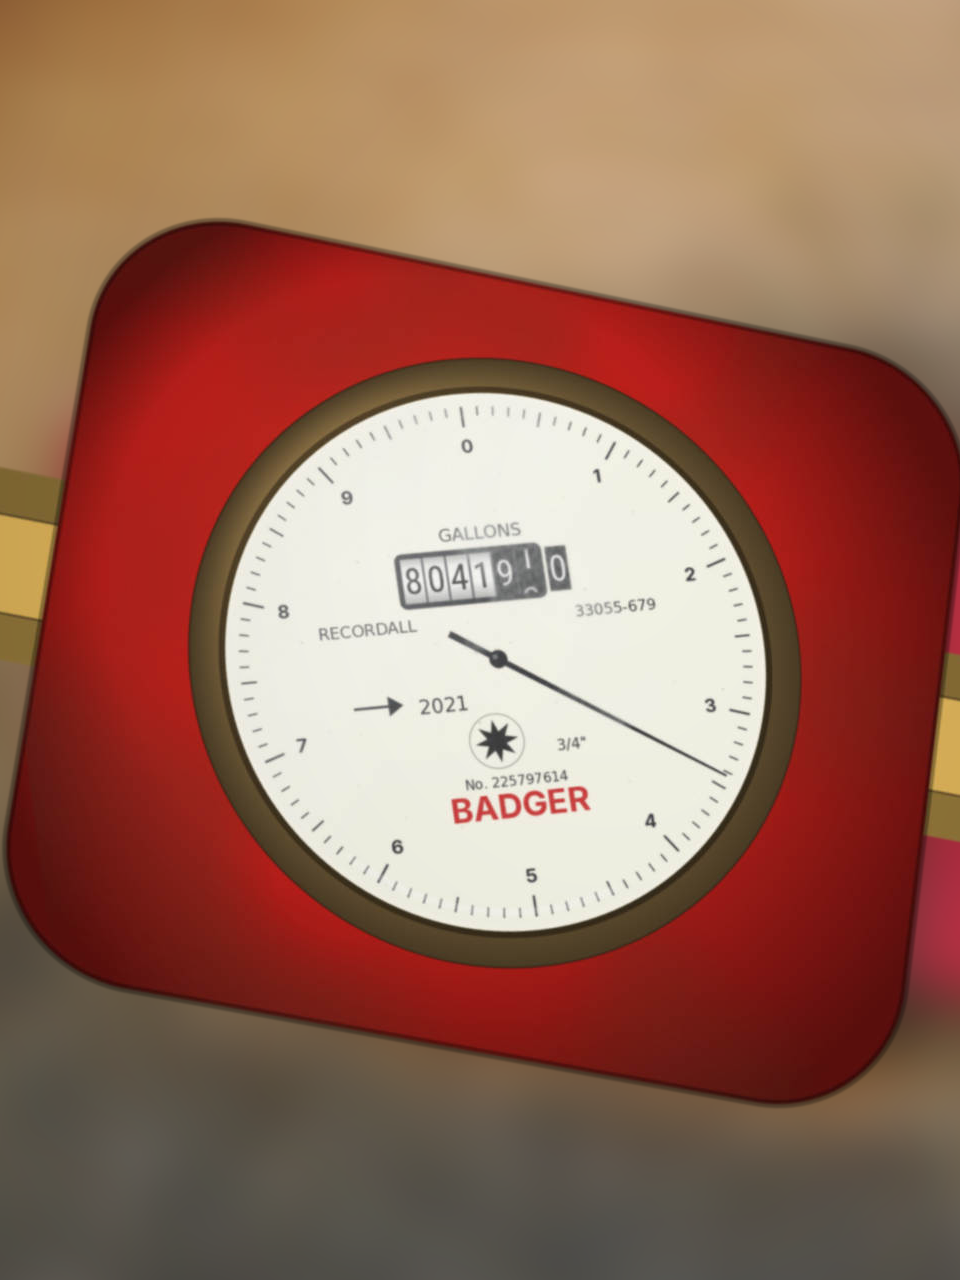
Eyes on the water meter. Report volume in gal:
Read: 8041913.4 gal
